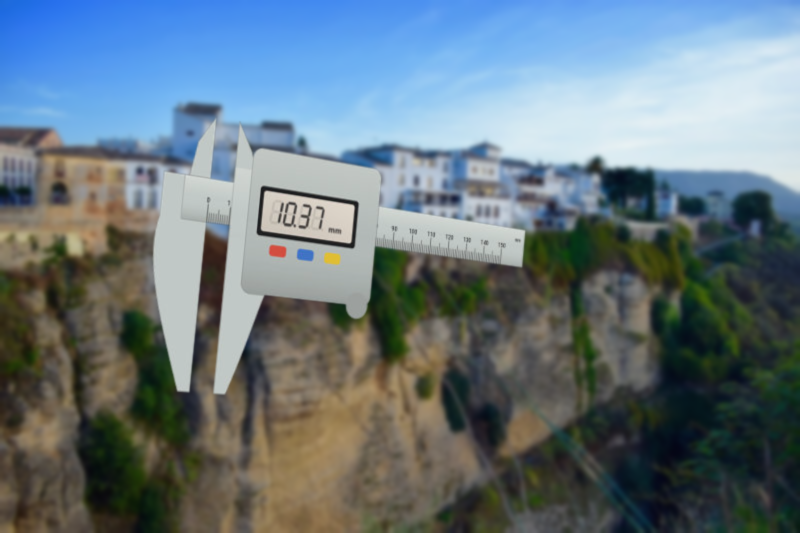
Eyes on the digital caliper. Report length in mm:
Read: 10.37 mm
